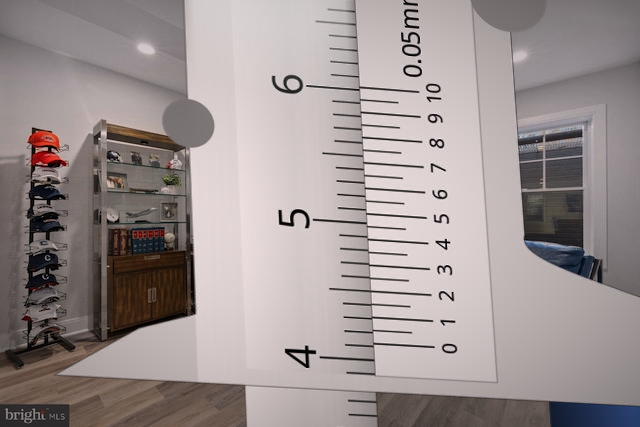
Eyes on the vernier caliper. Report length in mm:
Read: 41.2 mm
